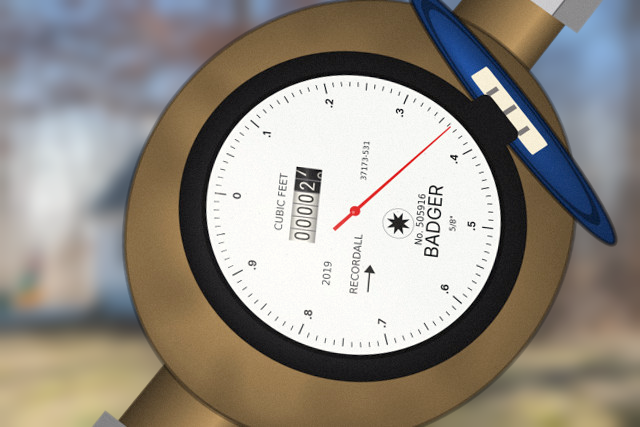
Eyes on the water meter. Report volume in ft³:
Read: 27.36 ft³
